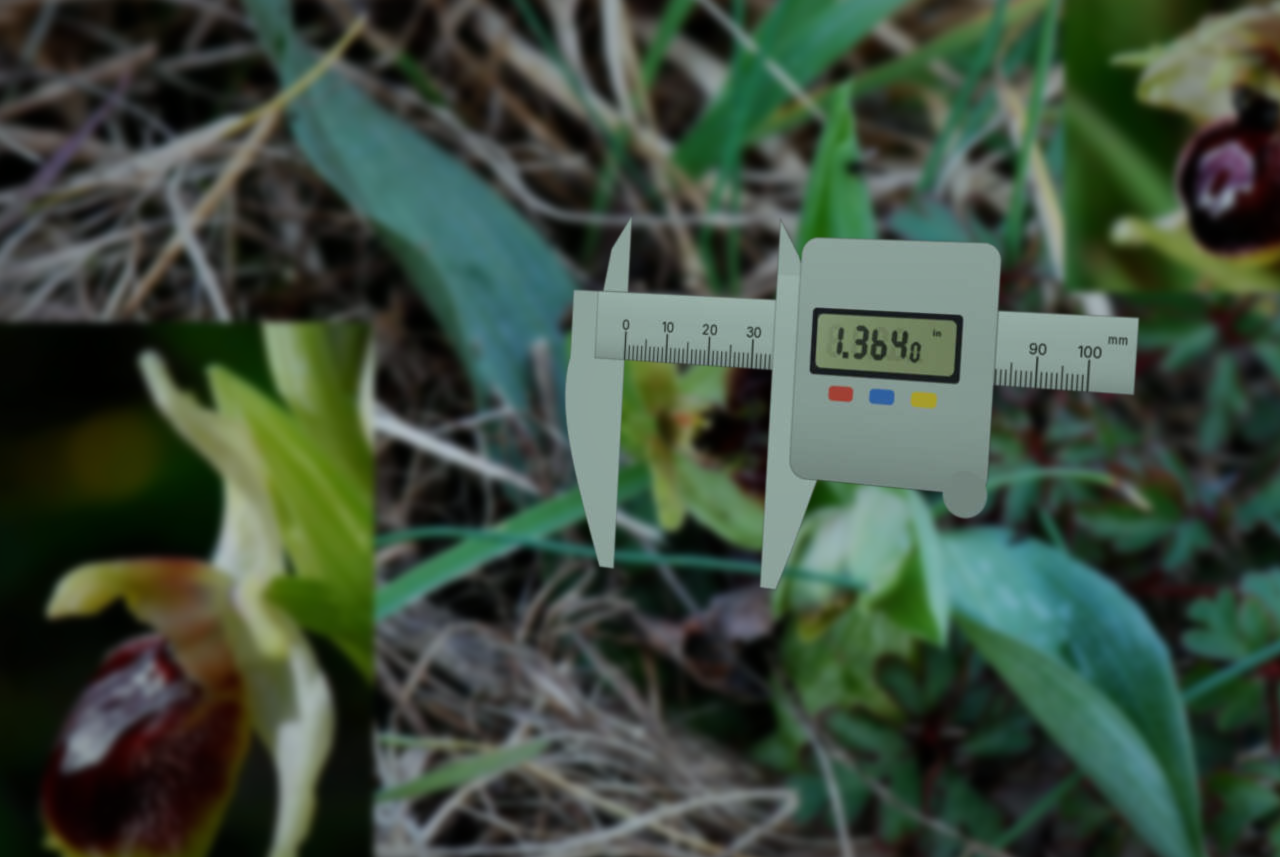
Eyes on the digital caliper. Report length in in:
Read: 1.3640 in
